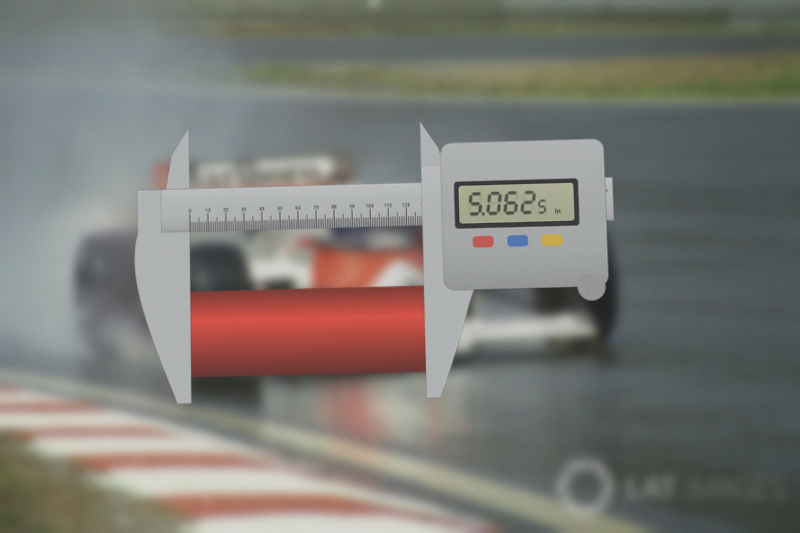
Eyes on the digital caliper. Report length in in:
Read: 5.0625 in
